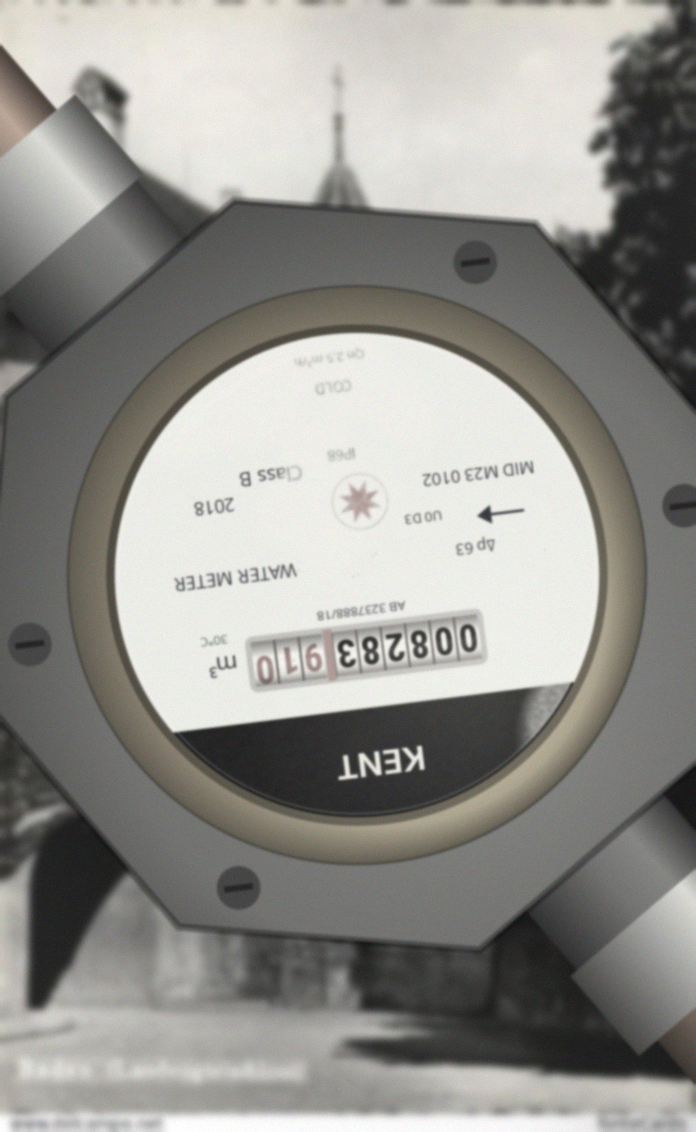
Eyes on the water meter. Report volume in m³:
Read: 8283.910 m³
